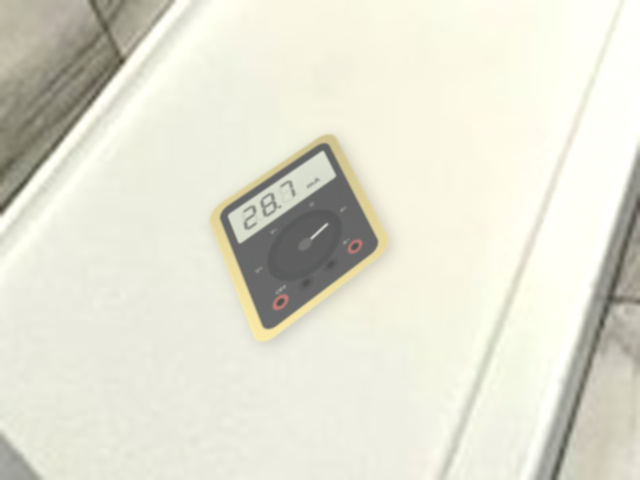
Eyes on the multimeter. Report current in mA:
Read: 28.7 mA
